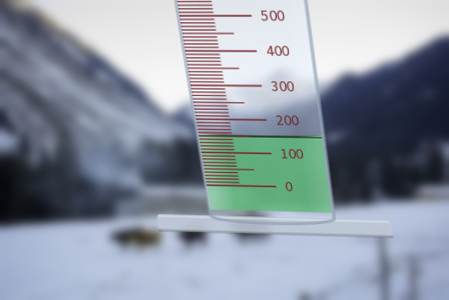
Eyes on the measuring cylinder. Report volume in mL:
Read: 150 mL
